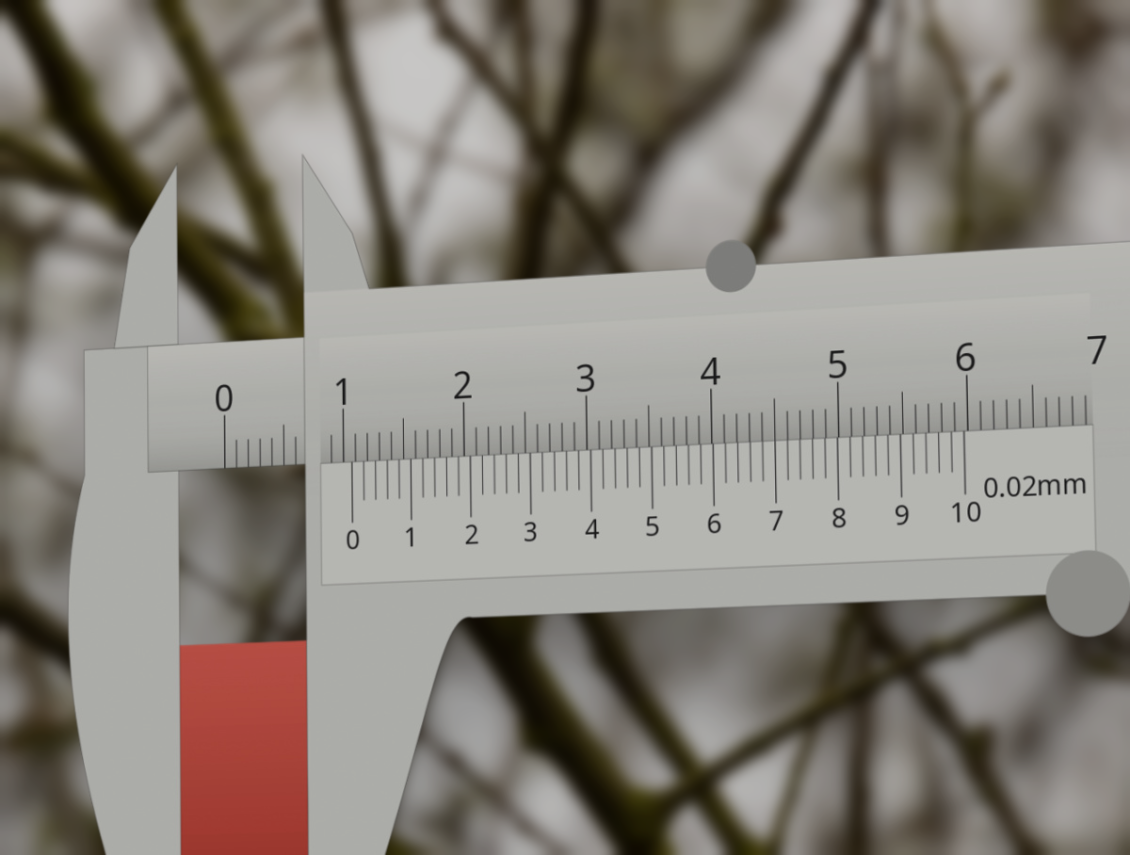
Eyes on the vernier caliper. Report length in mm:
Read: 10.7 mm
